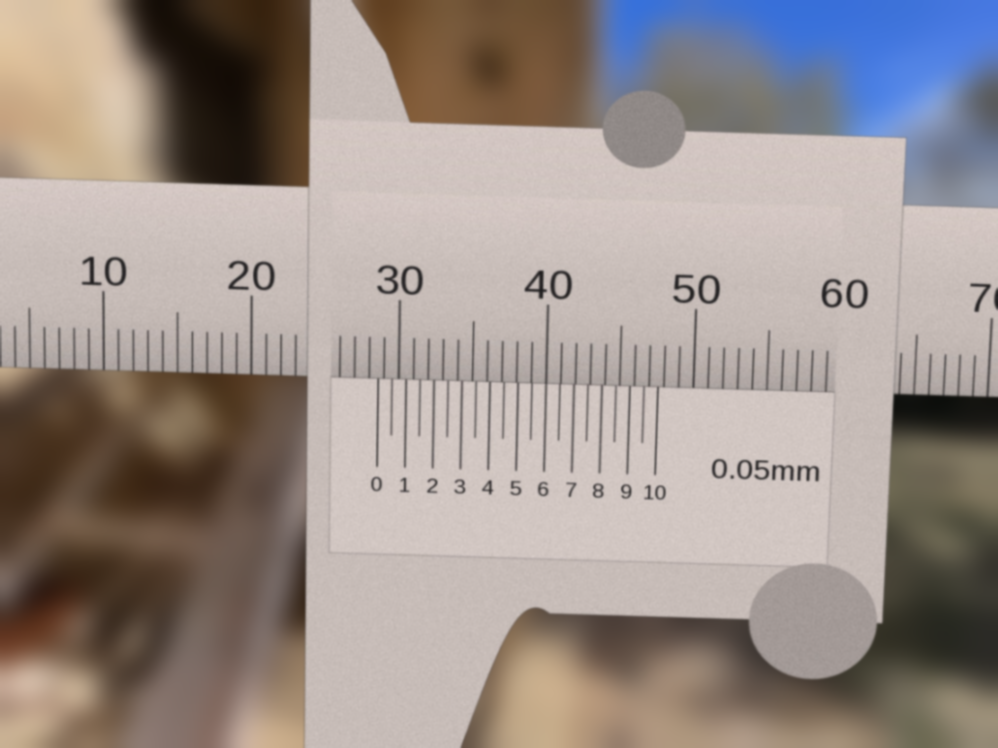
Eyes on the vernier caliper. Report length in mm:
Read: 28.6 mm
